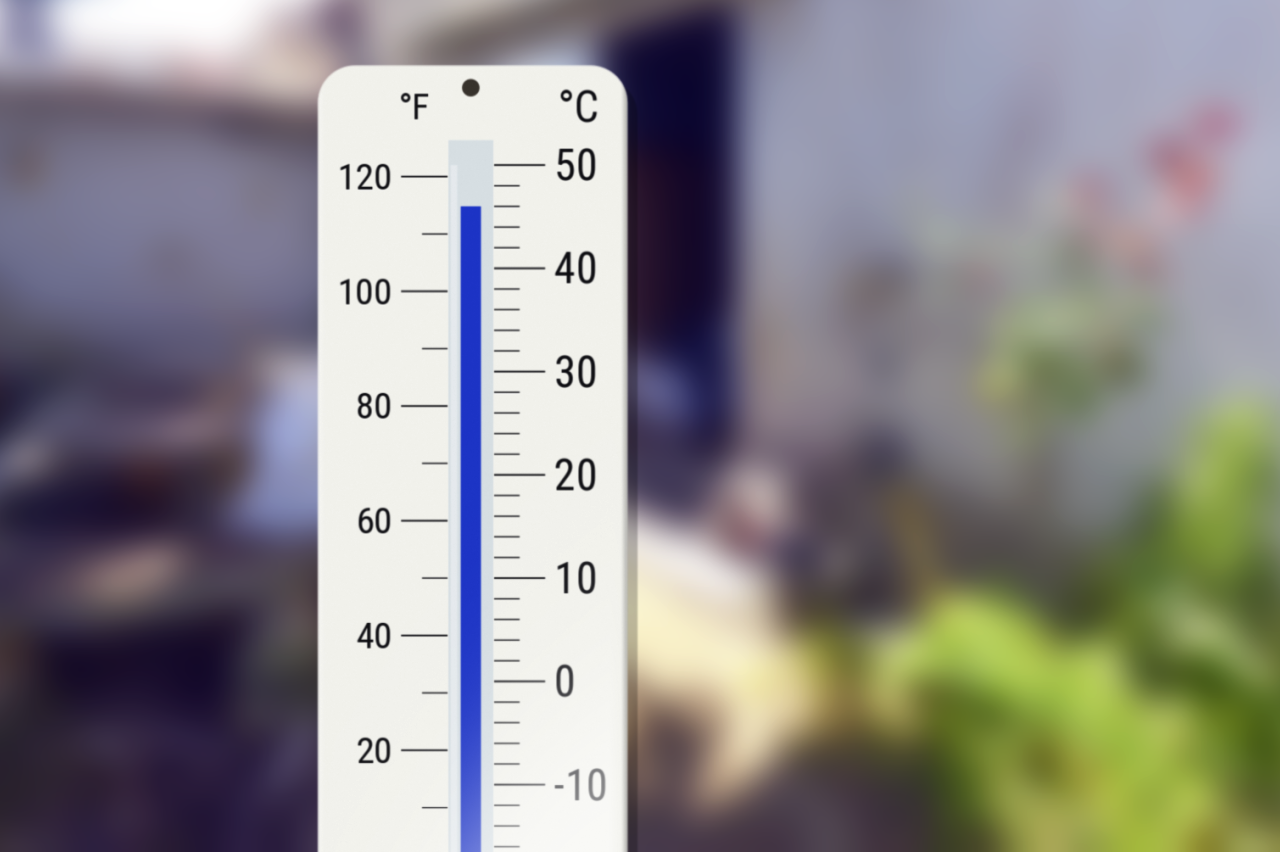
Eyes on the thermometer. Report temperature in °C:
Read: 46 °C
